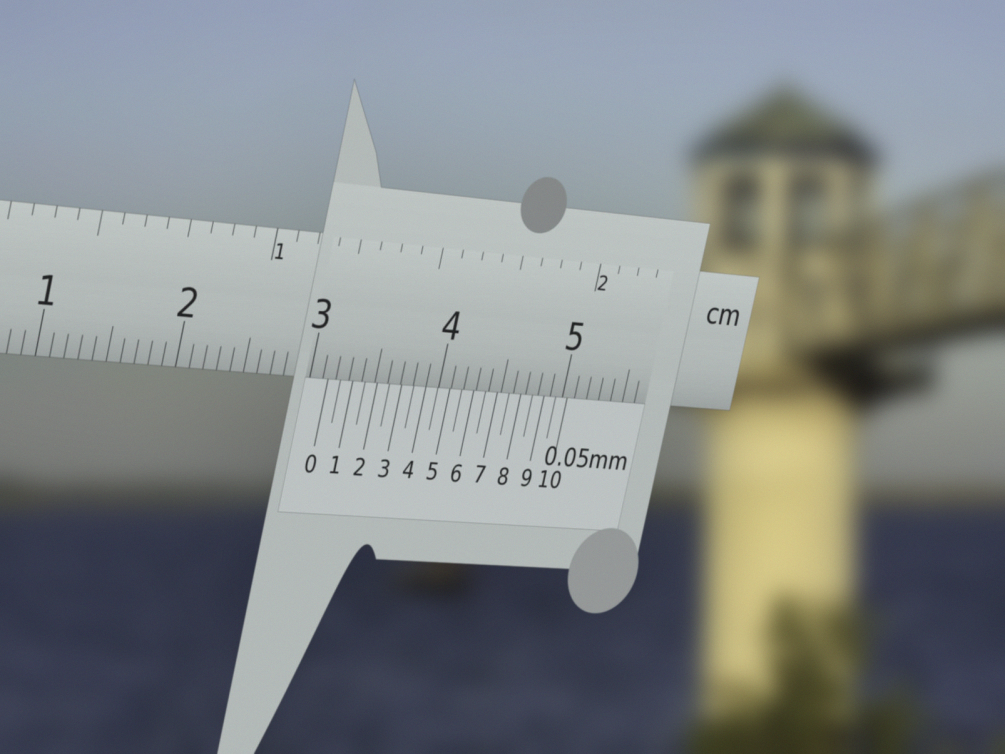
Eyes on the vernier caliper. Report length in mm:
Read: 31.4 mm
